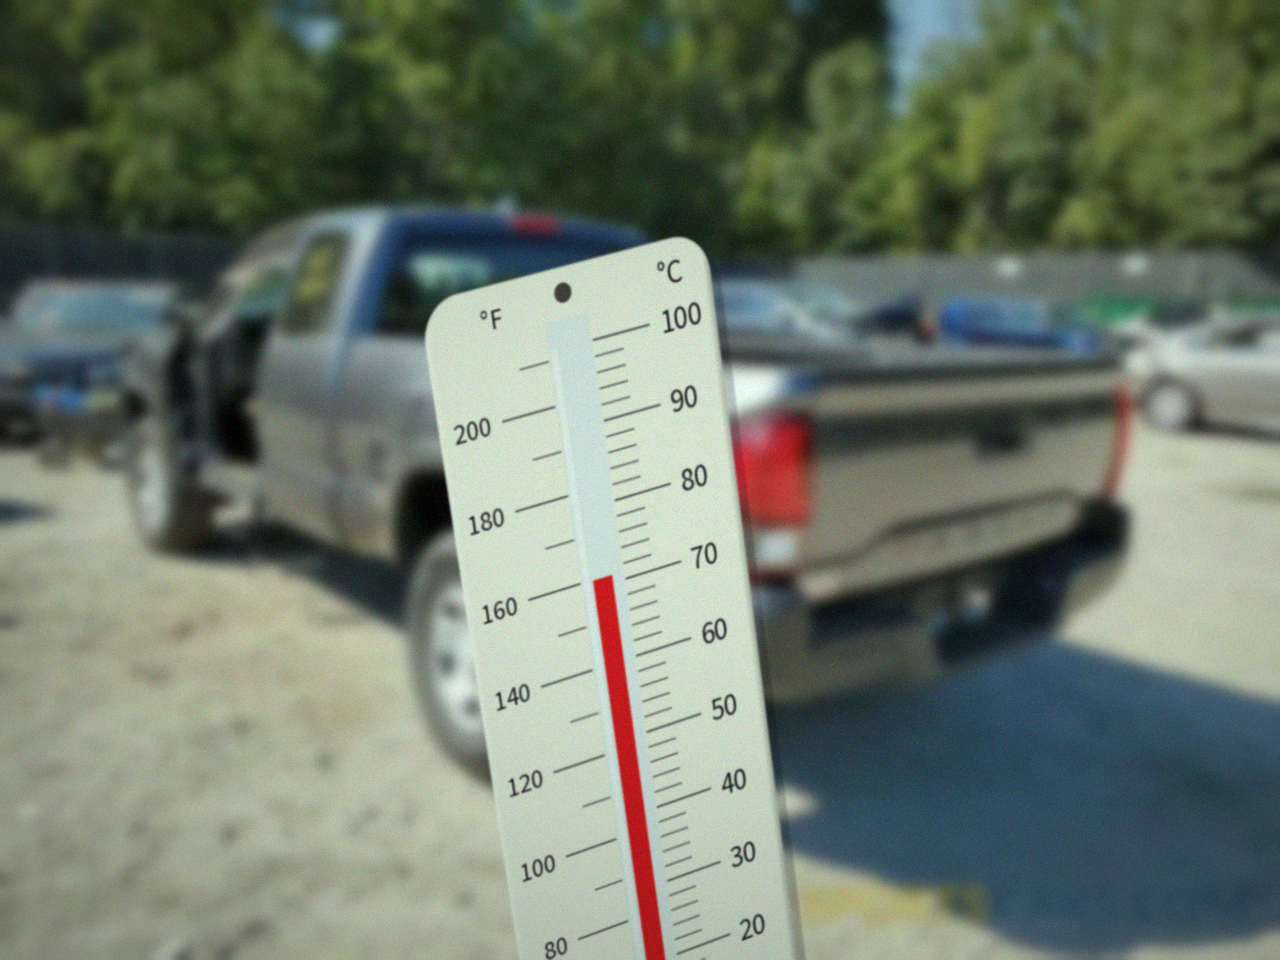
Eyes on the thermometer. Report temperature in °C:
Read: 71 °C
